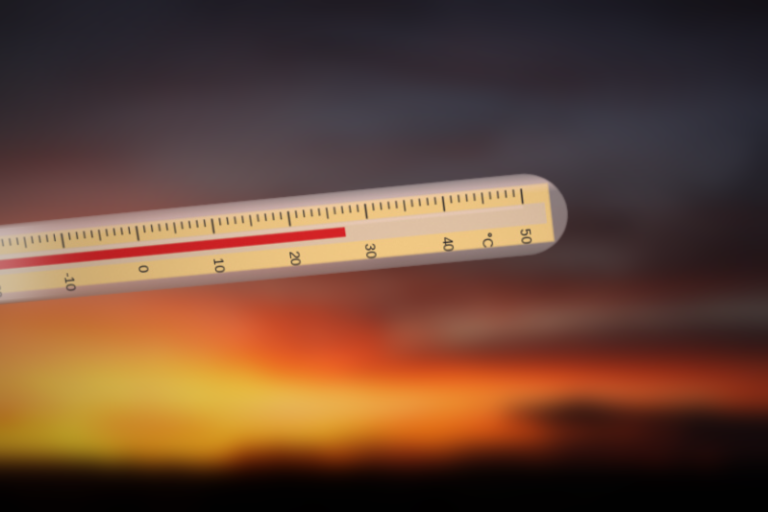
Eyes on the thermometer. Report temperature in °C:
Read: 27 °C
